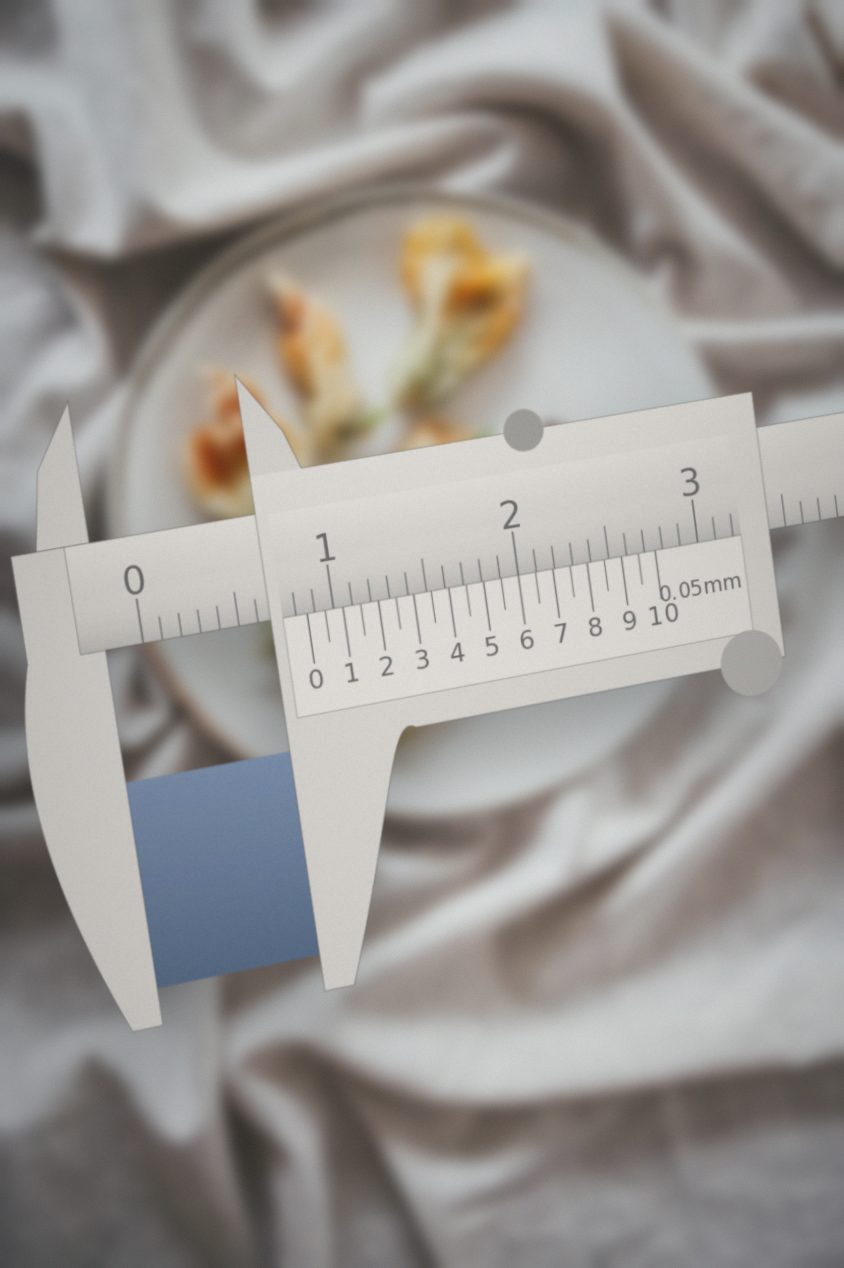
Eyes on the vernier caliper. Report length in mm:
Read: 8.6 mm
